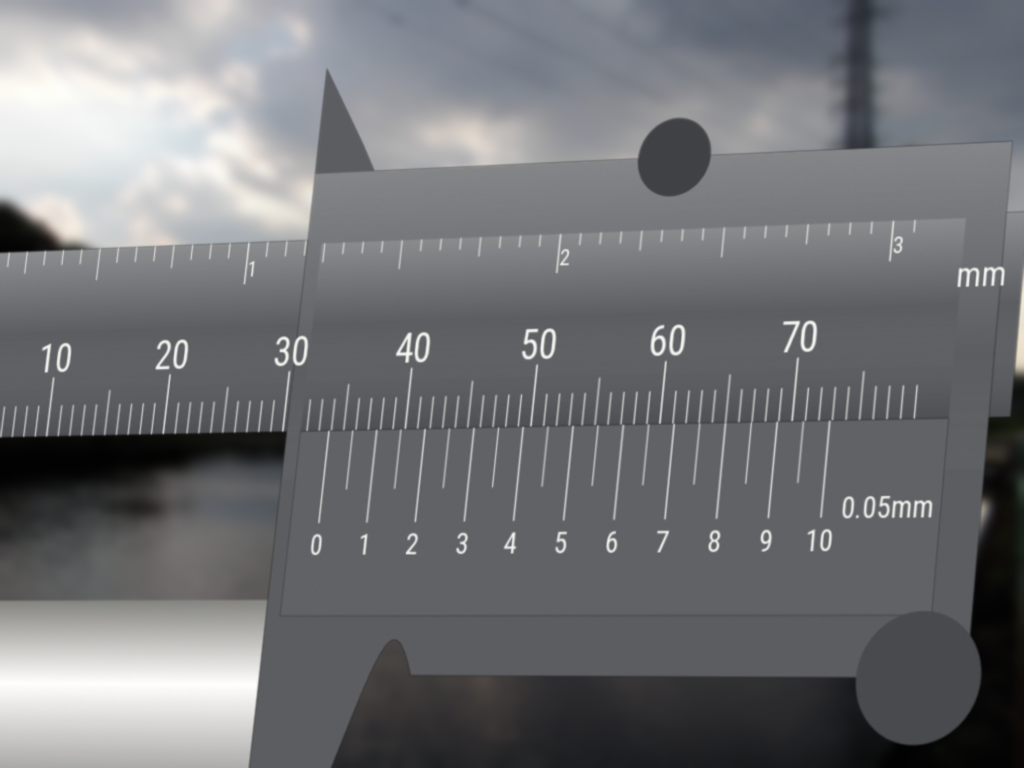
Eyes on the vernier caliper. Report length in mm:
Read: 33.8 mm
